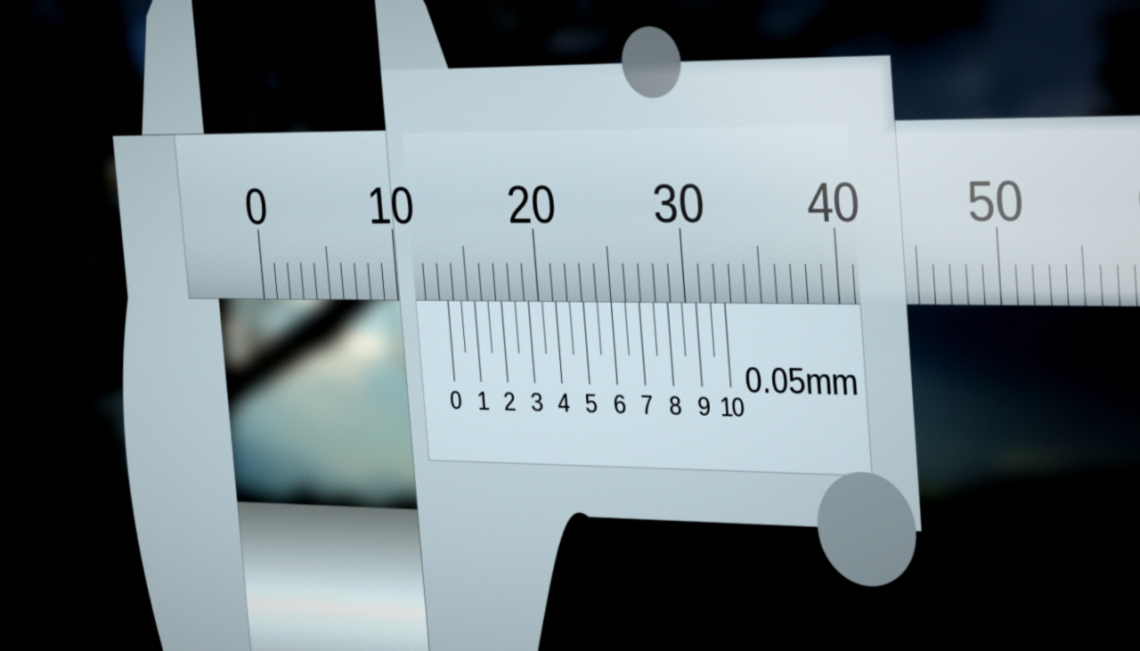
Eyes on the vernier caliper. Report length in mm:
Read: 13.6 mm
